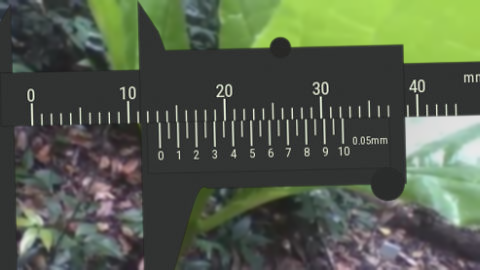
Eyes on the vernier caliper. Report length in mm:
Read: 13.2 mm
